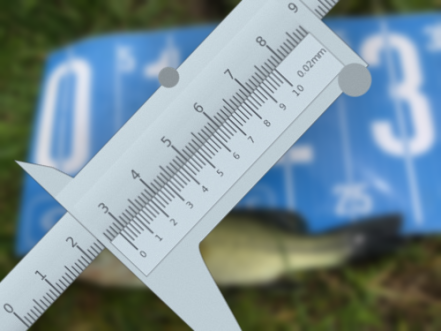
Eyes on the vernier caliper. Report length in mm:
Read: 28.5 mm
